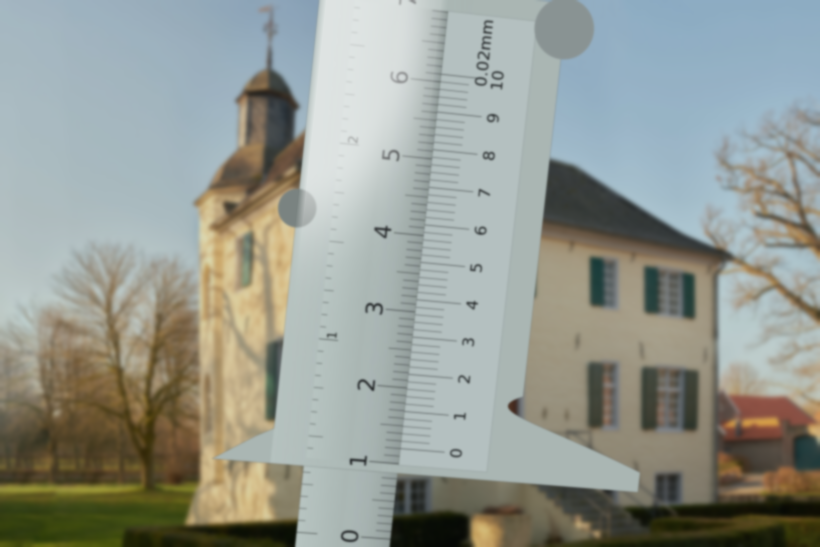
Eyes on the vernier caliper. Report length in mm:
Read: 12.0 mm
